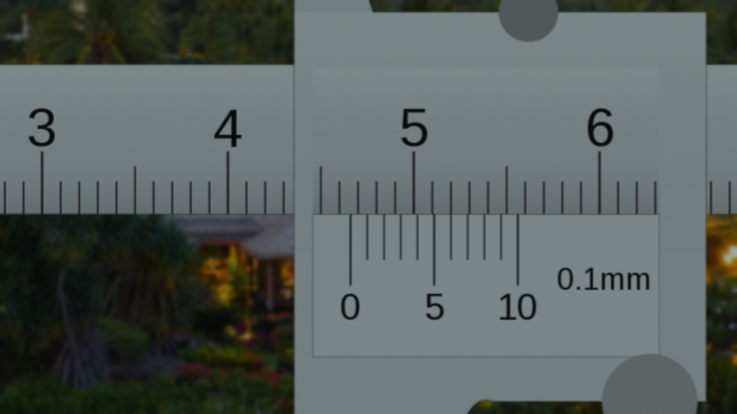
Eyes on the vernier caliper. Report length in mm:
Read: 46.6 mm
